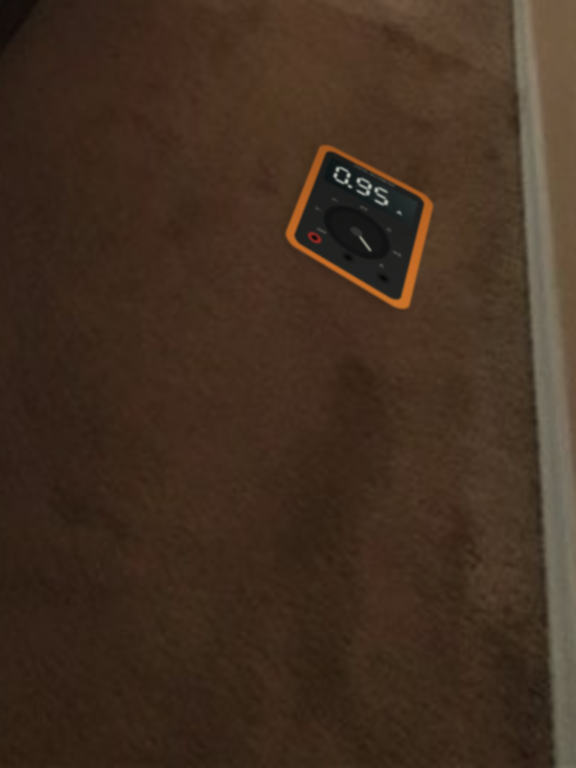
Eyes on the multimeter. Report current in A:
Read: 0.95 A
